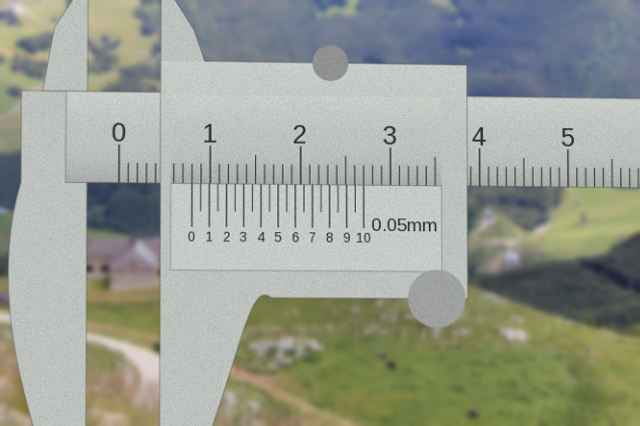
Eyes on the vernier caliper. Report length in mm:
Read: 8.0 mm
